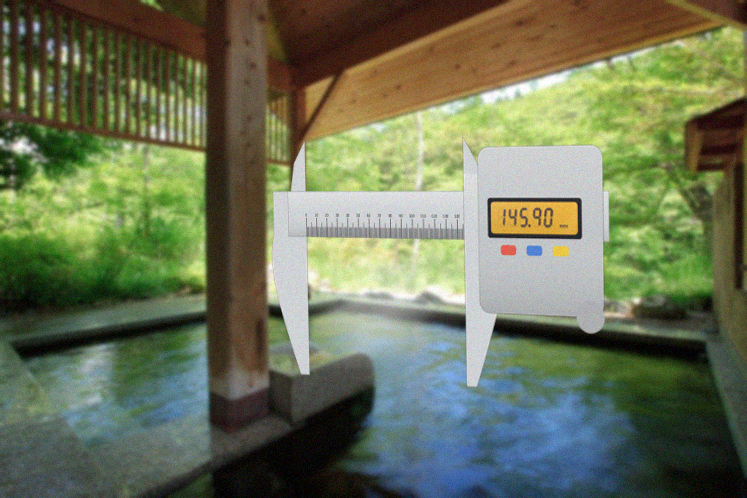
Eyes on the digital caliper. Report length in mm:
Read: 145.90 mm
